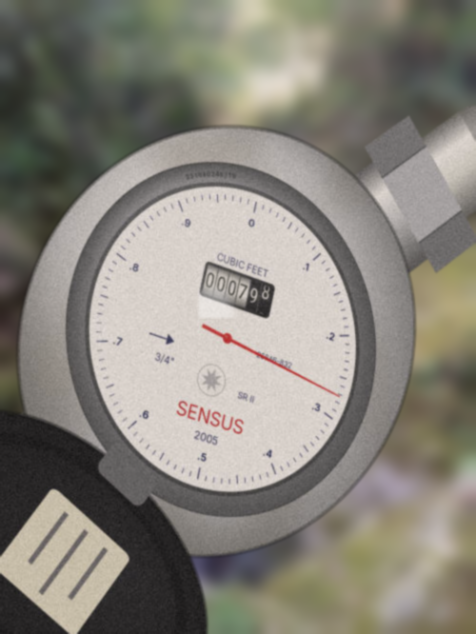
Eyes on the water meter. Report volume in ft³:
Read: 798.27 ft³
